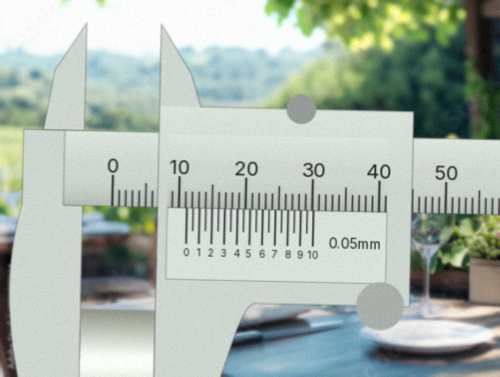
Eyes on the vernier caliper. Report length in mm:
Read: 11.2 mm
